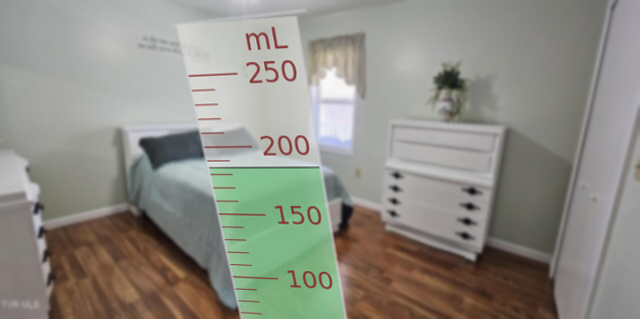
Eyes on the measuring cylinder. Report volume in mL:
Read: 185 mL
